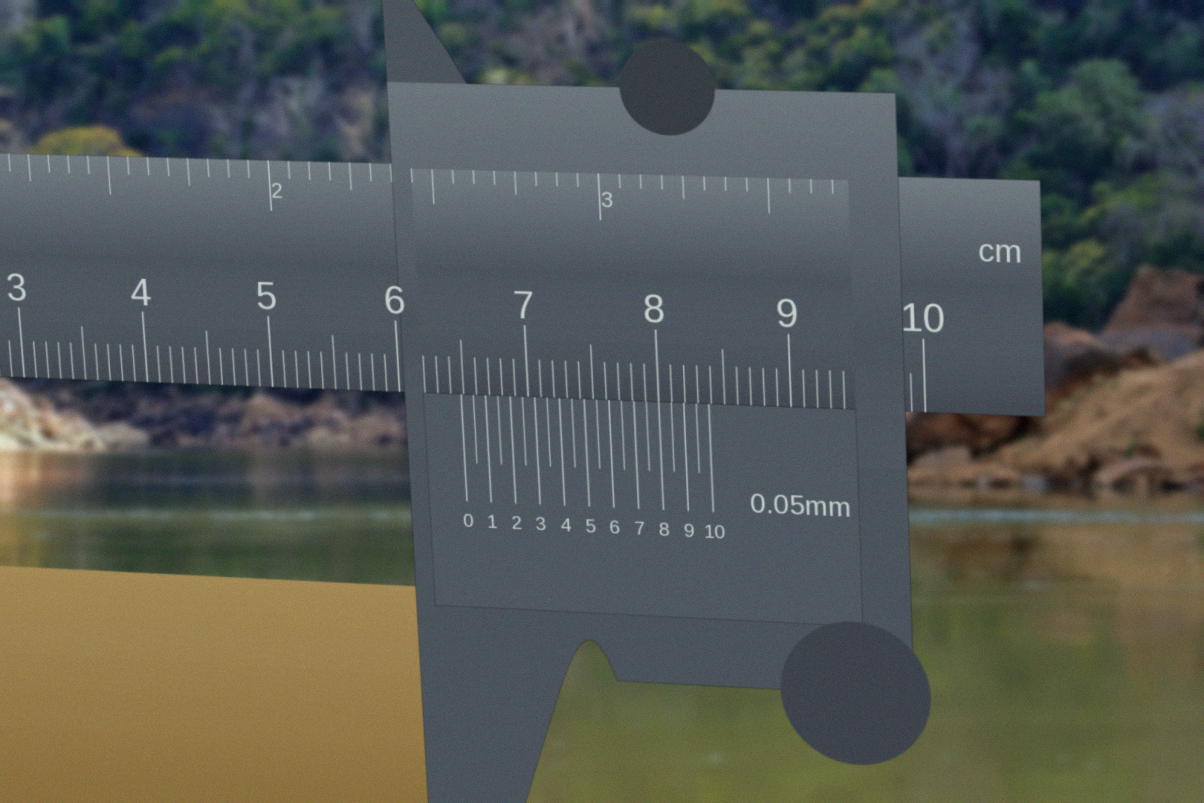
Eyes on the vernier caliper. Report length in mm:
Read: 64.8 mm
